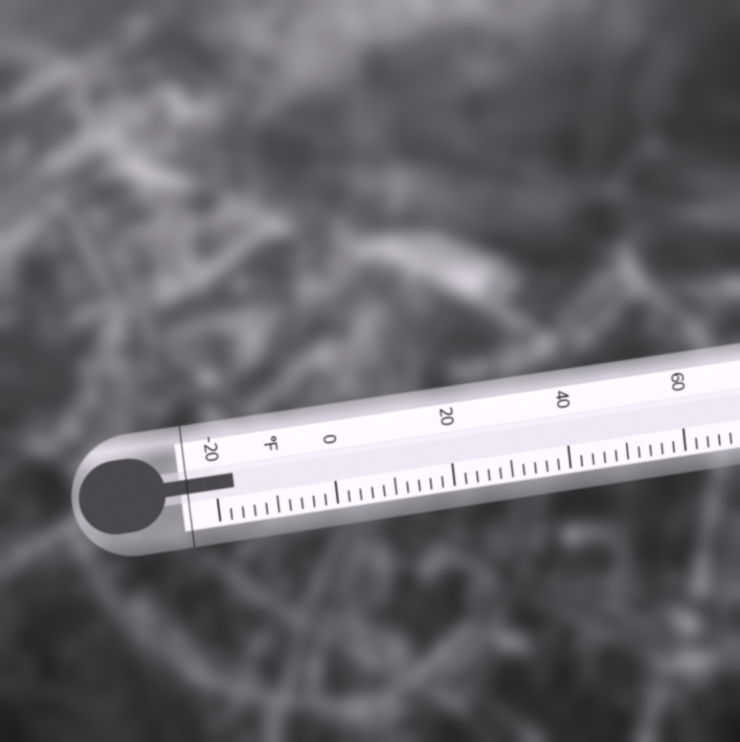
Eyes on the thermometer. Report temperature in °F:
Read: -17 °F
